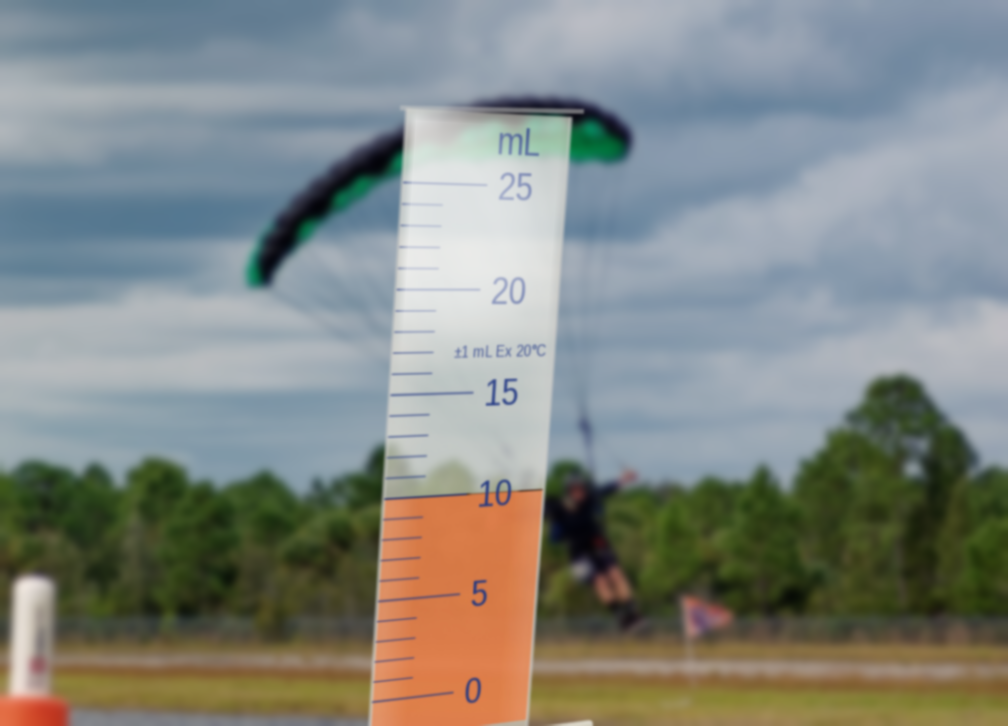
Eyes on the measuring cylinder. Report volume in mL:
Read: 10 mL
